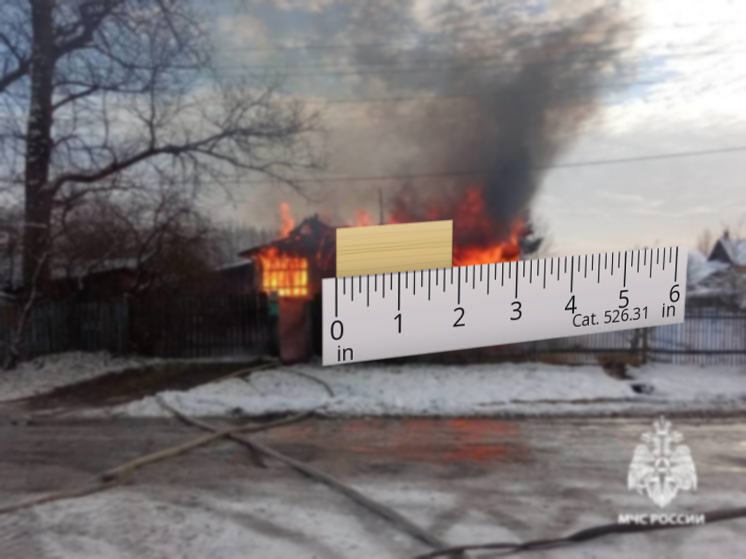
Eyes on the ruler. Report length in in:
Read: 1.875 in
